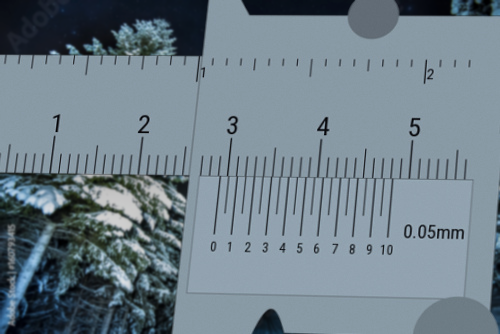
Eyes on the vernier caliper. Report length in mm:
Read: 29.2 mm
